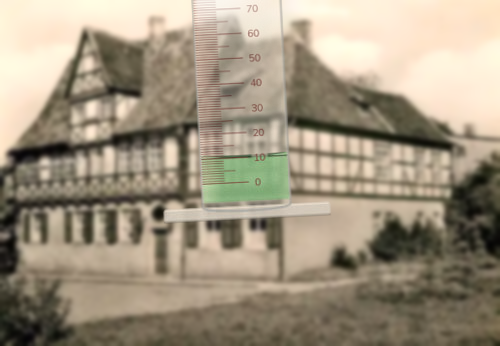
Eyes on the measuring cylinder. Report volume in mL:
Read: 10 mL
